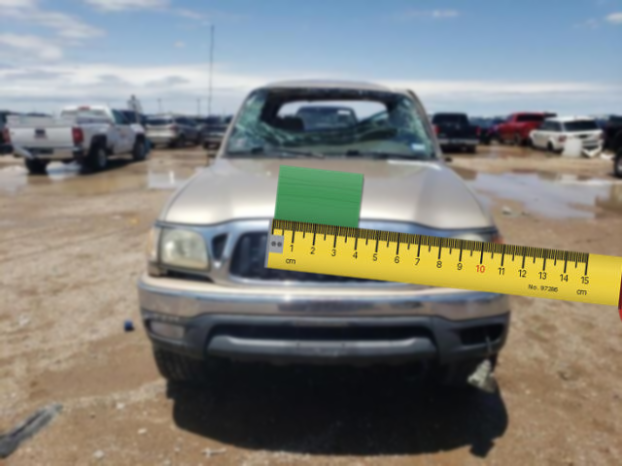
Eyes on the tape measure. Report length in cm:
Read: 4 cm
